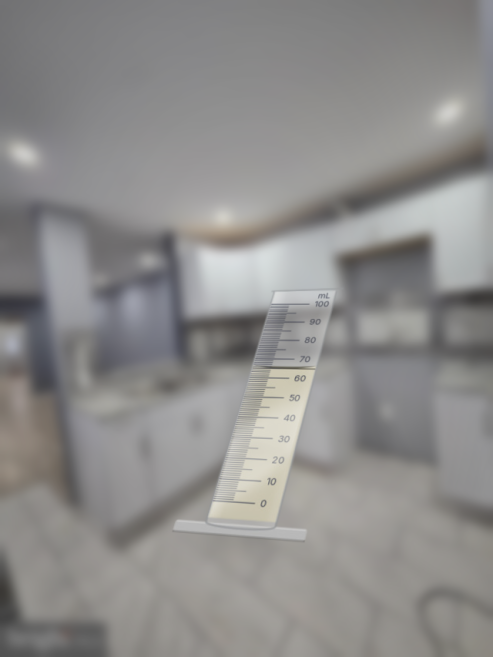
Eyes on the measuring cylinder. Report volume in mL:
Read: 65 mL
